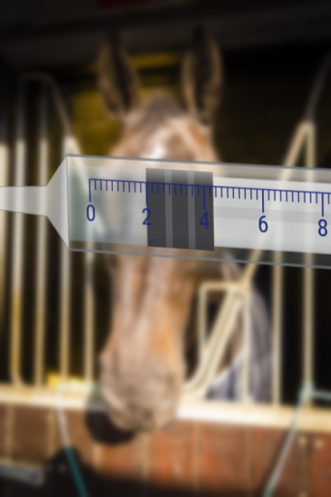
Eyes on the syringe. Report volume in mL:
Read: 2 mL
